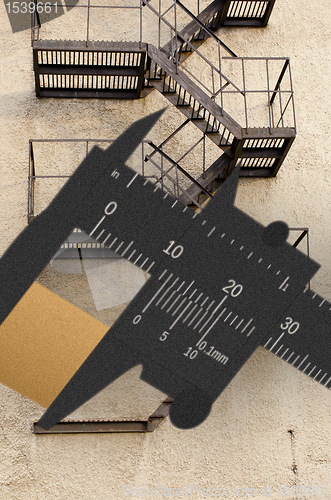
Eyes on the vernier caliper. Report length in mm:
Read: 12.0 mm
